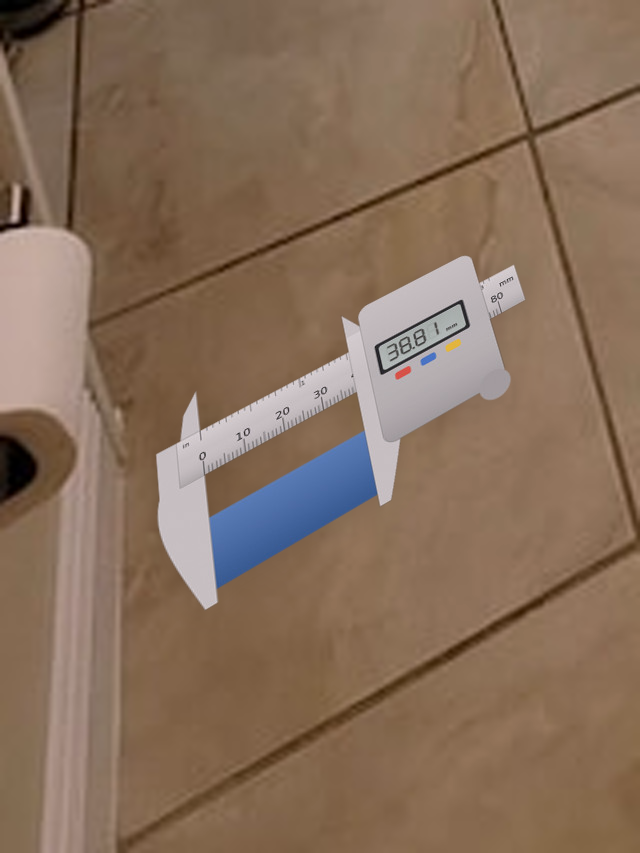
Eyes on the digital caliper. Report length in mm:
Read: 38.81 mm
